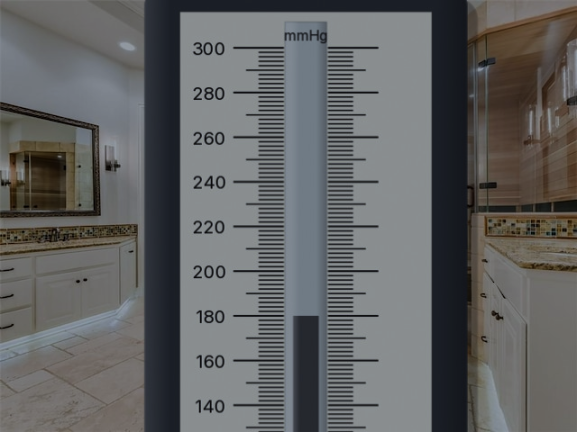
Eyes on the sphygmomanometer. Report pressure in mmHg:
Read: 180 mmHg
